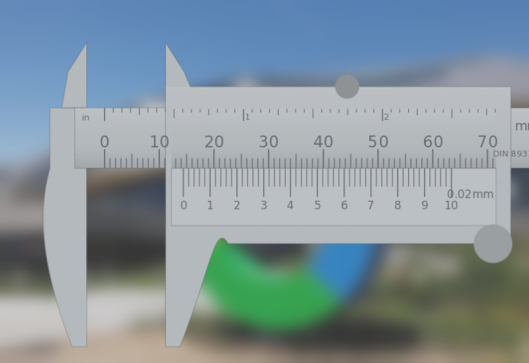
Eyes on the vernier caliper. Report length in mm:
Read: 14.4 mm
